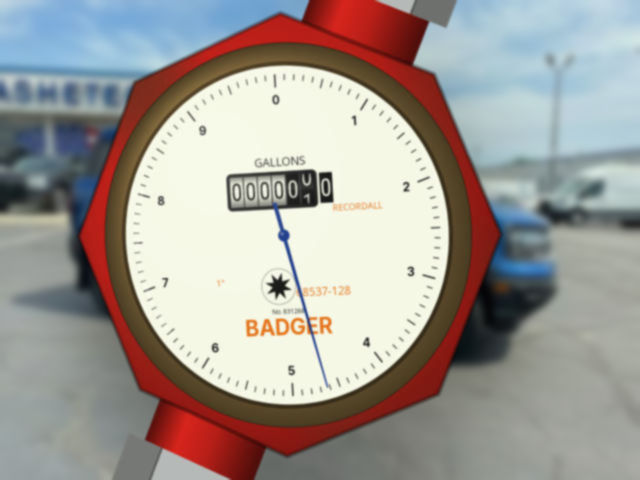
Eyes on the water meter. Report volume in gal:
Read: 4.6 gal
